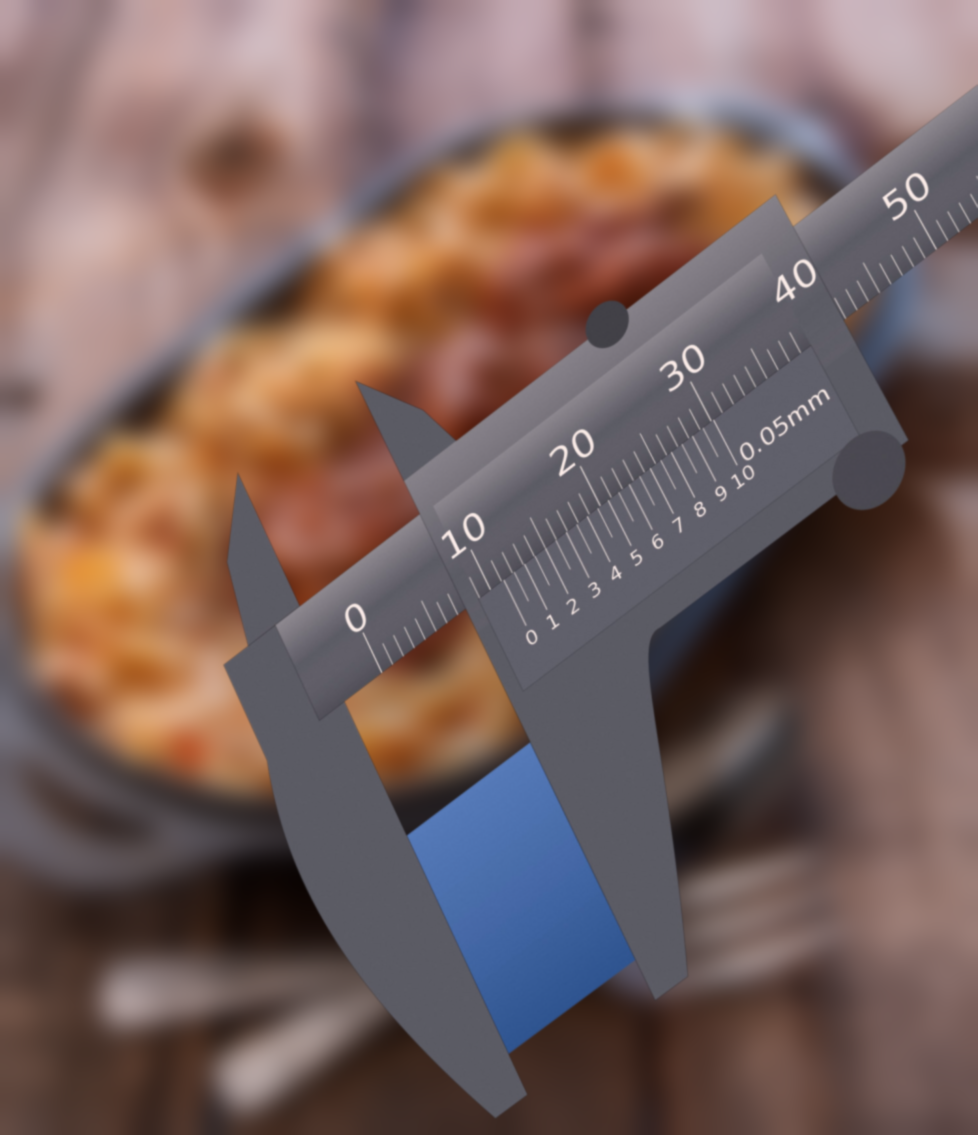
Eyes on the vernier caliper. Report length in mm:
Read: 11.2 mm
